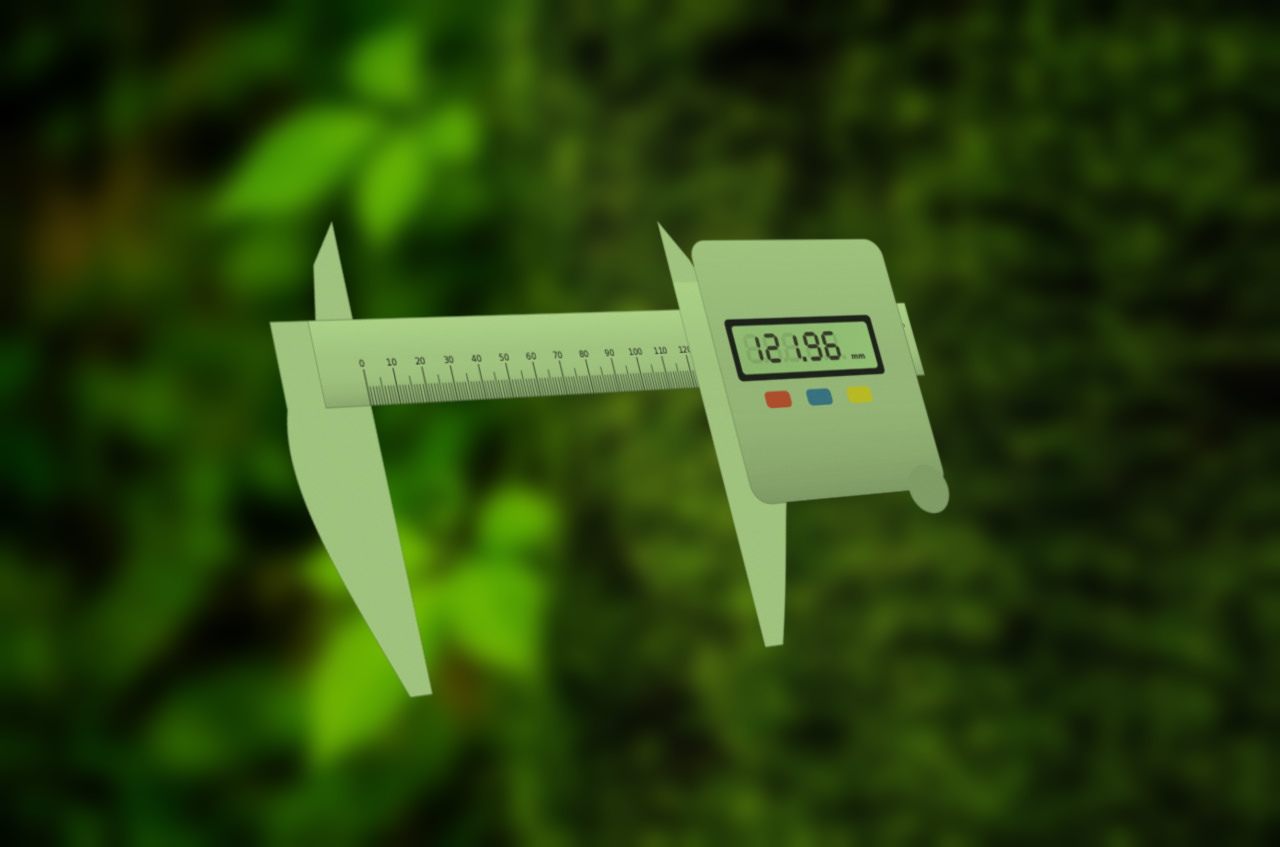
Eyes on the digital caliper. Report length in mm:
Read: 121.96 mm
